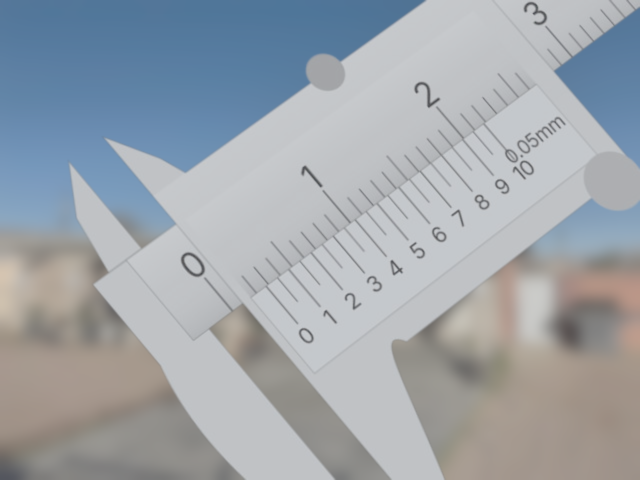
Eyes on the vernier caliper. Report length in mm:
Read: 2.8 mm
